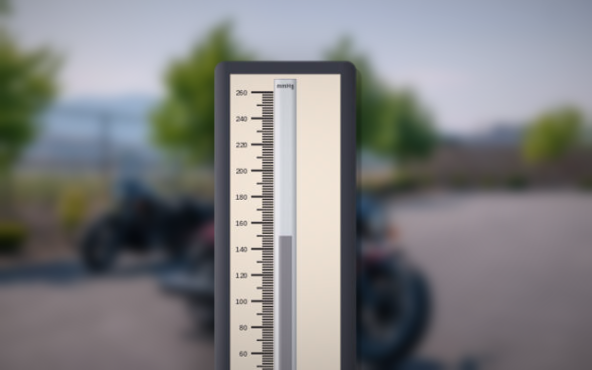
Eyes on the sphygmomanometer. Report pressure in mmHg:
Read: 150 mmHg
